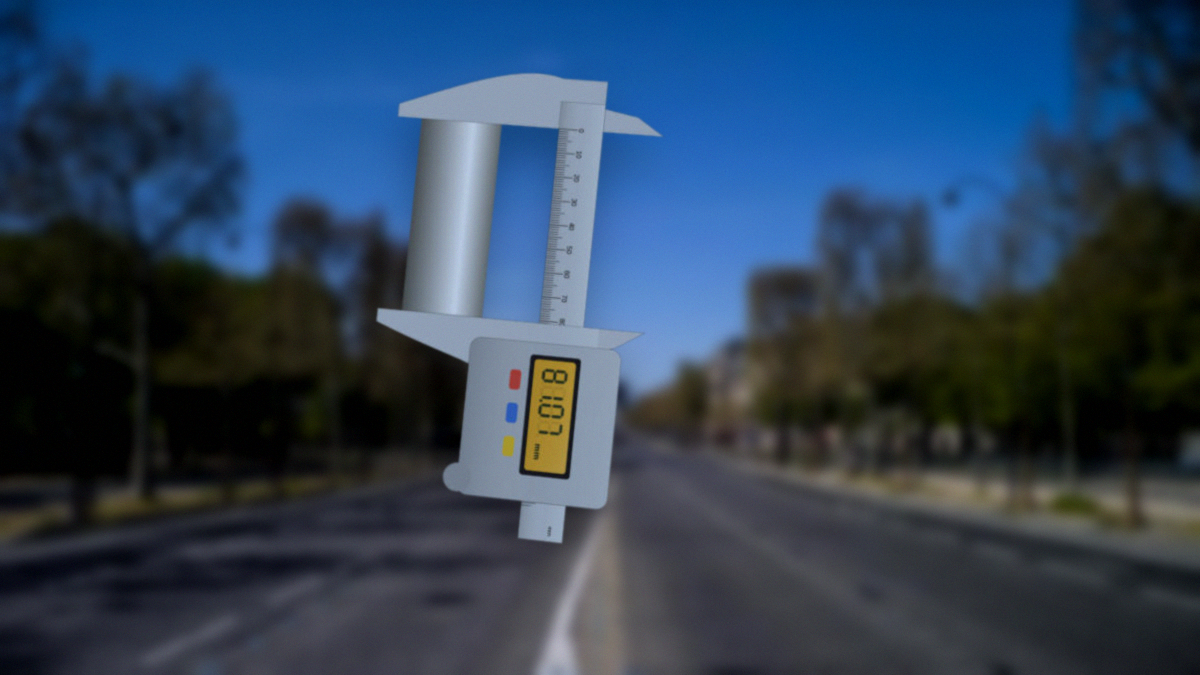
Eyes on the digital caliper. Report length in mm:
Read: 81.07 mm
